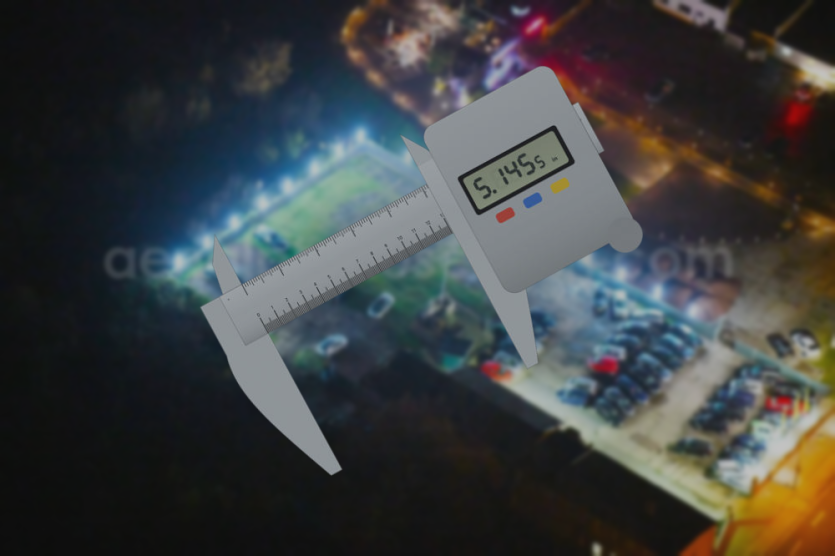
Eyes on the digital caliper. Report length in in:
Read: 5.1455 in
